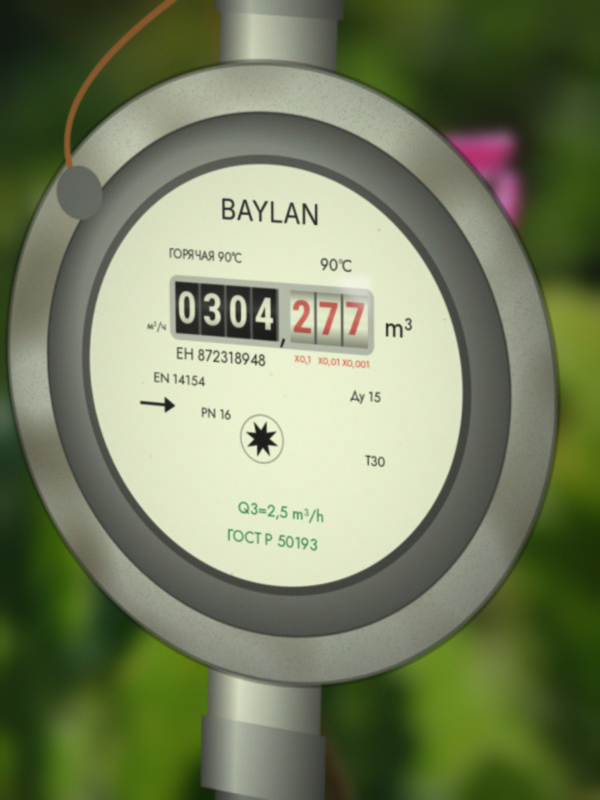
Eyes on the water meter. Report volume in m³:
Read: 304.277 m³
